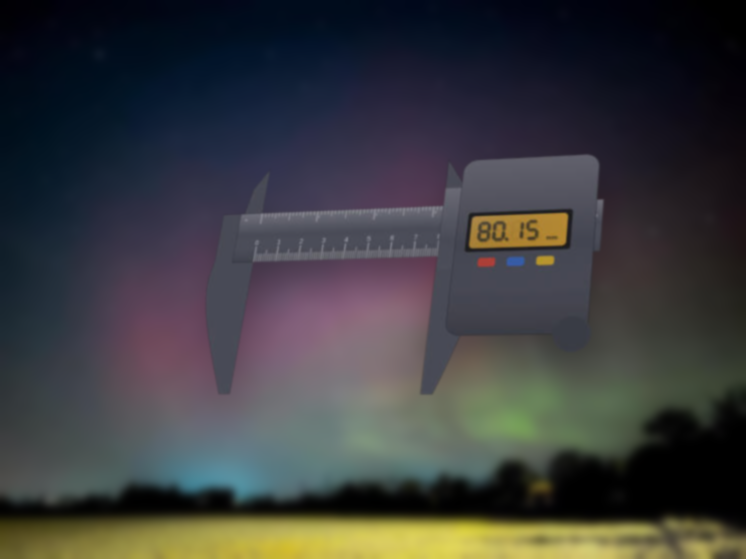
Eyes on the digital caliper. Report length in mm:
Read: 80.15 mm
